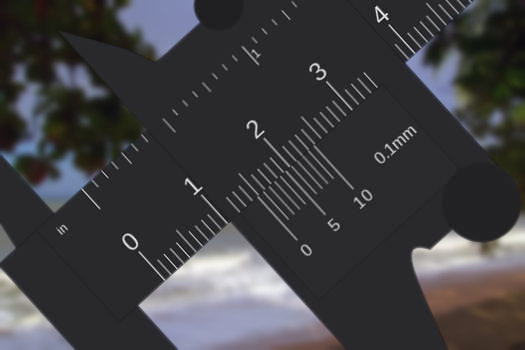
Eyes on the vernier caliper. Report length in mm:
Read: 14.8 mm
